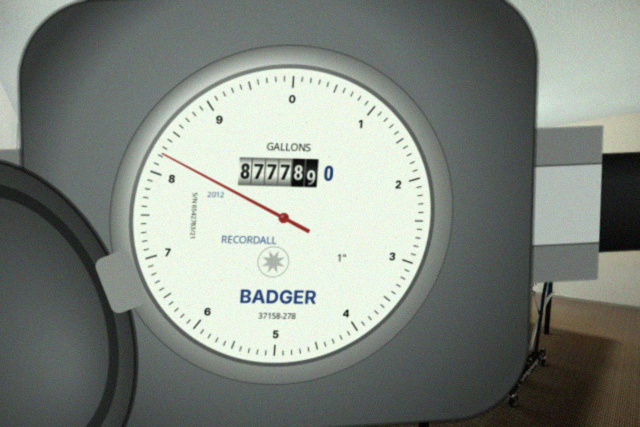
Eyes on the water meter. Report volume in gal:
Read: 8777888.2 gal
